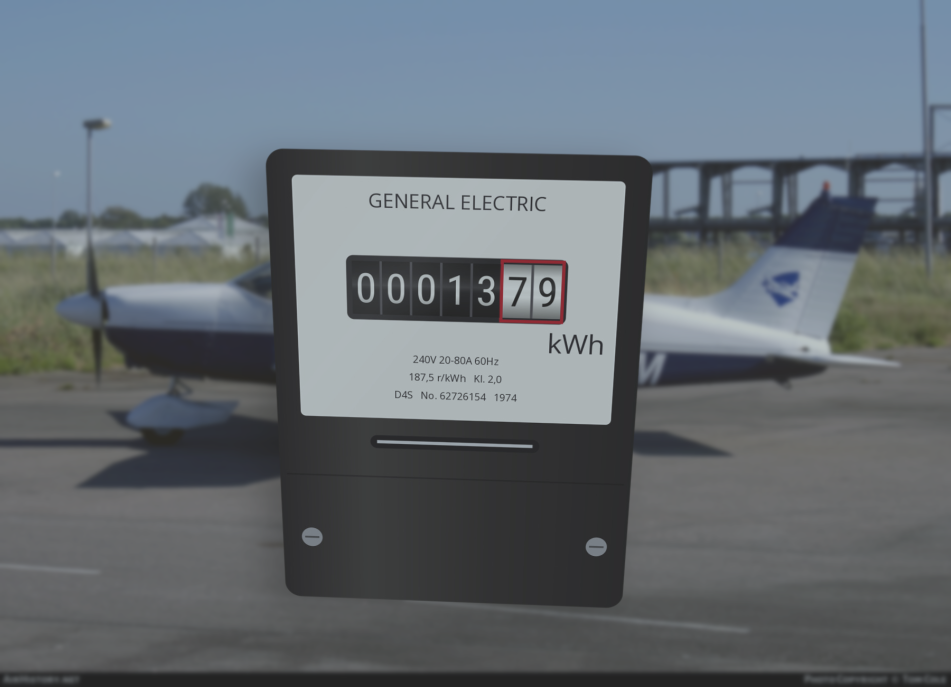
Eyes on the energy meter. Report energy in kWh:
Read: 13.79 kWh
